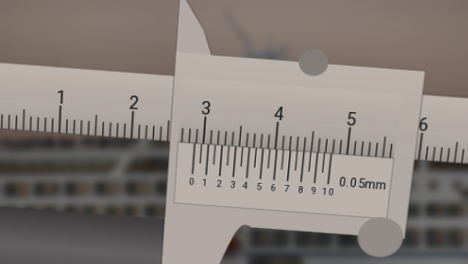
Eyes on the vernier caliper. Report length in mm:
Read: 28.8 mm
